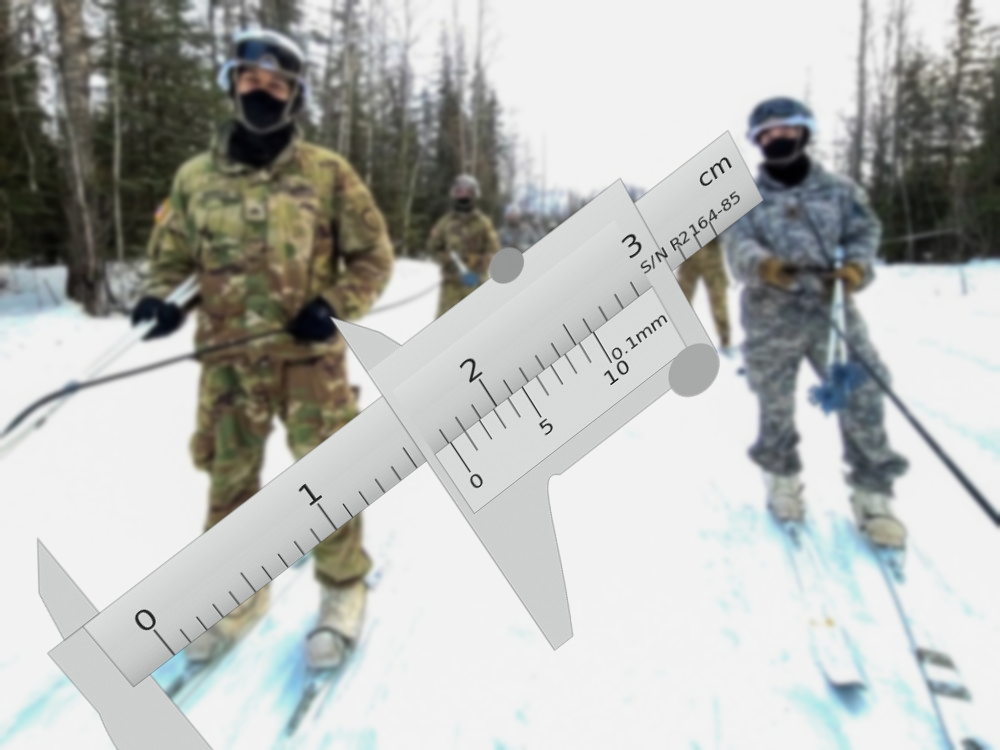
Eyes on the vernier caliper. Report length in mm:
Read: 17.1 mm
